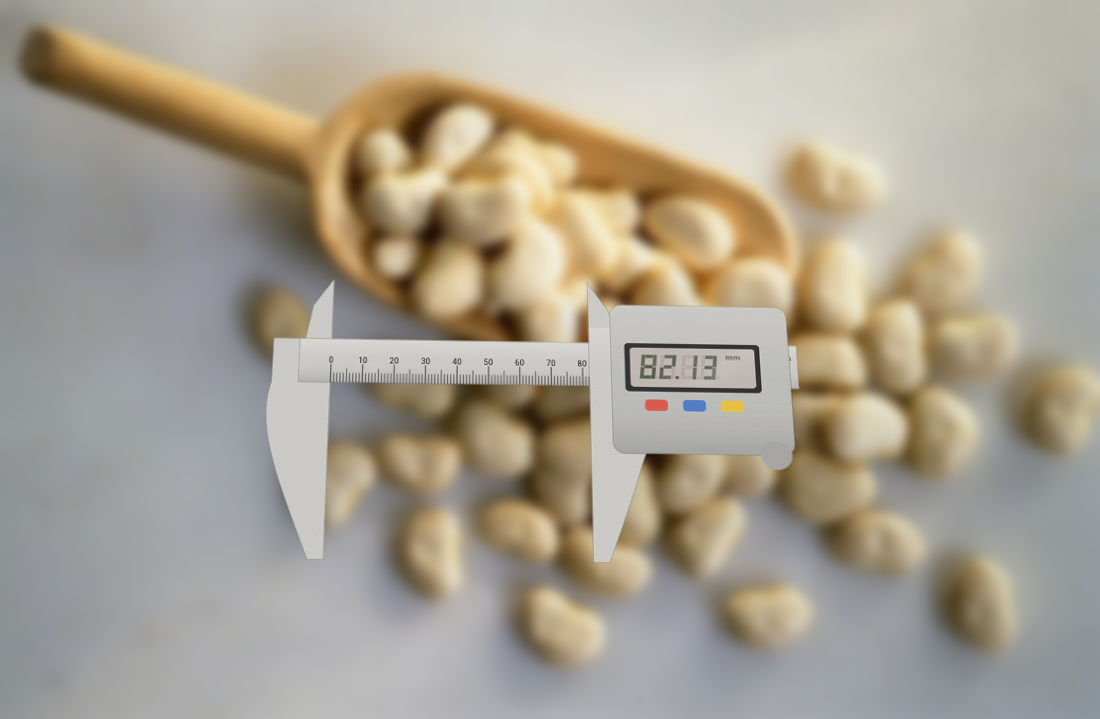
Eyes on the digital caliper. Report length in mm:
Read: 82.13 mm
